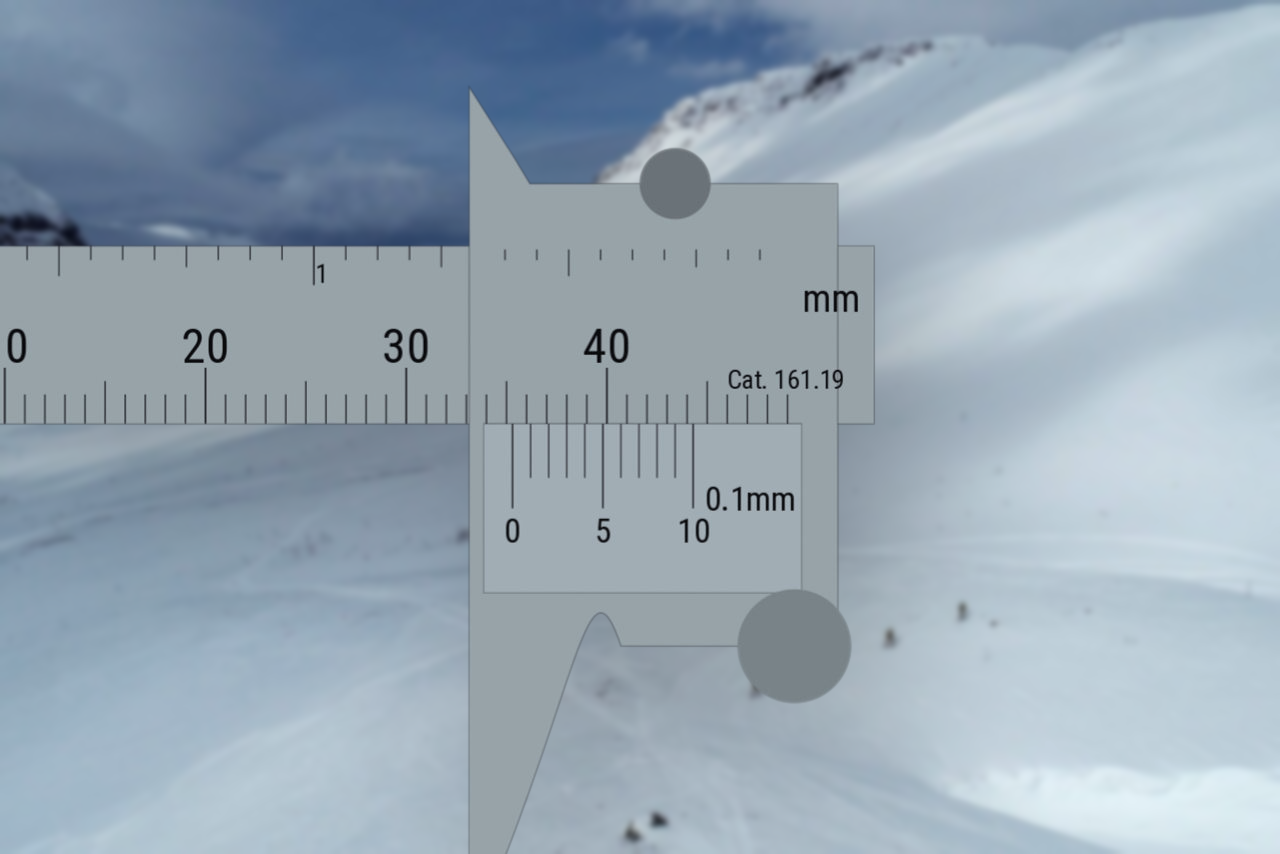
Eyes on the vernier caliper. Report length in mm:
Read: 35.3 mm
